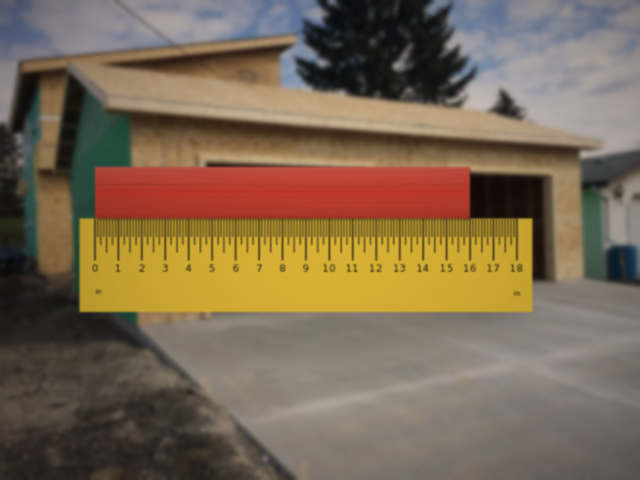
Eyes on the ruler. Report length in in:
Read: 16 in
